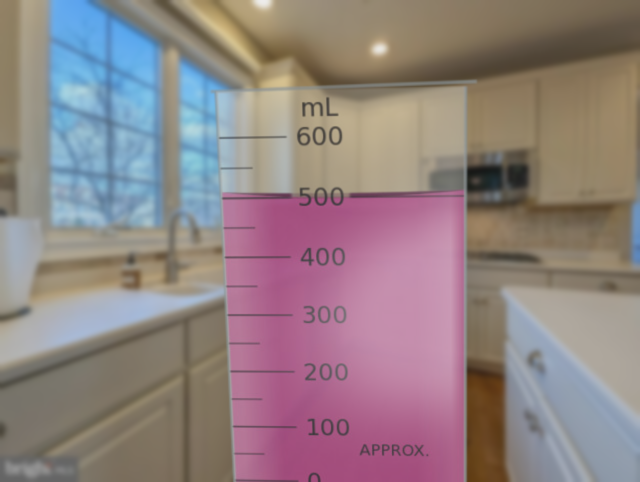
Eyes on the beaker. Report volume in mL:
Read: 500 mL
